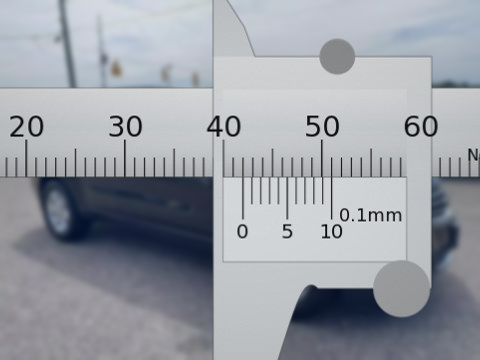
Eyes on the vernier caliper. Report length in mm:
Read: 42.0 mm
